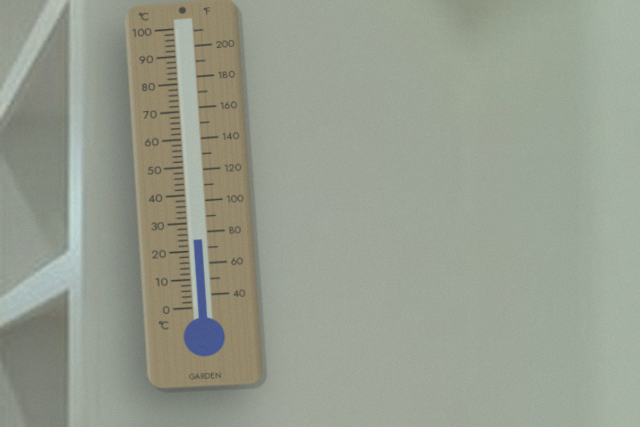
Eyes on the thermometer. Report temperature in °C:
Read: 24 °C
